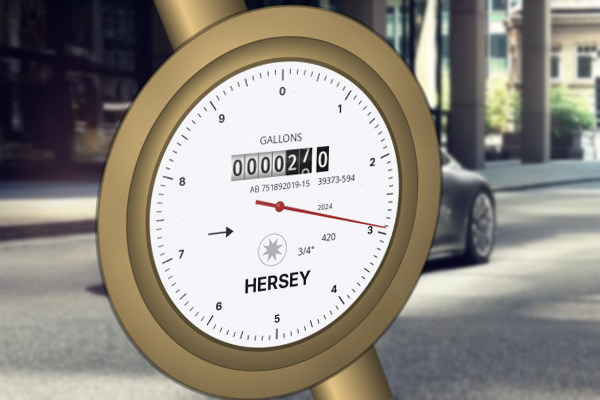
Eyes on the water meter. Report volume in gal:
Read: 272.9 gal
